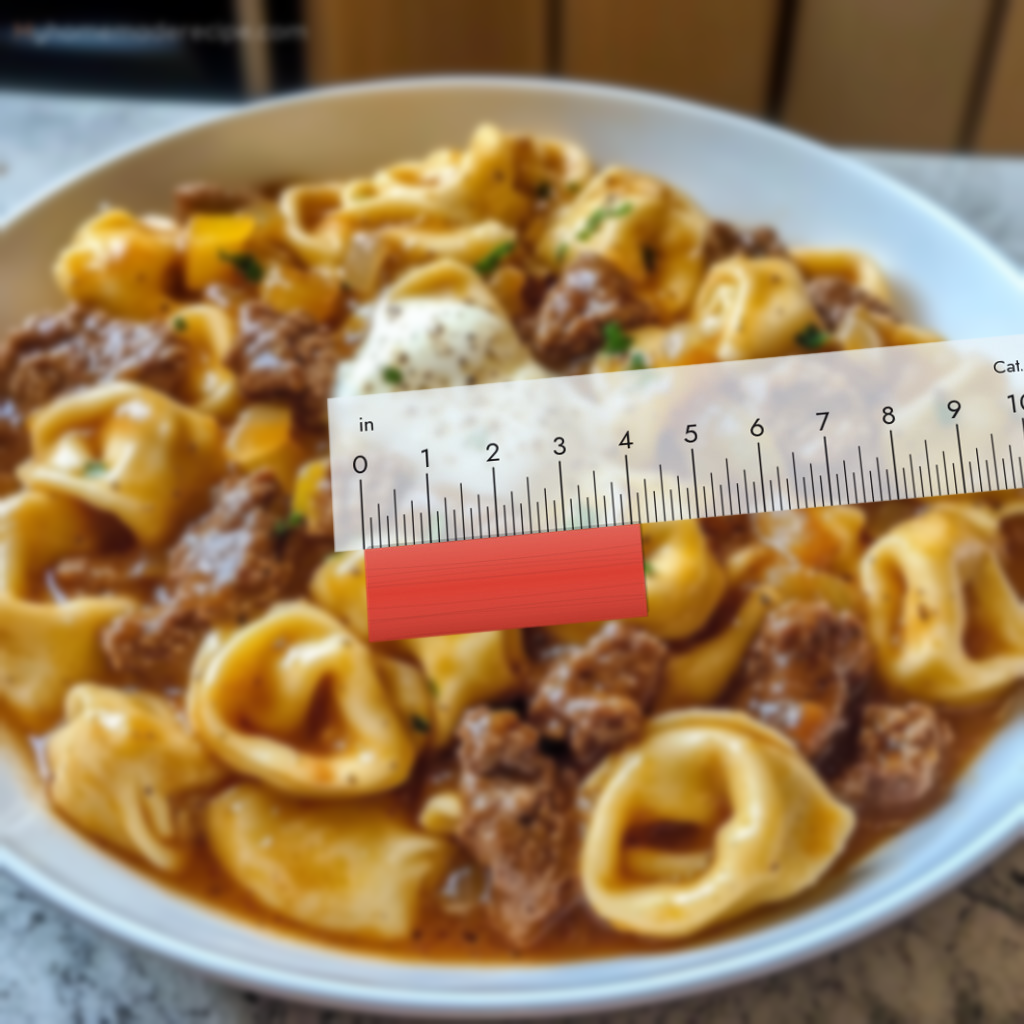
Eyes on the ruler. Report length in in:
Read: 4.125 in
